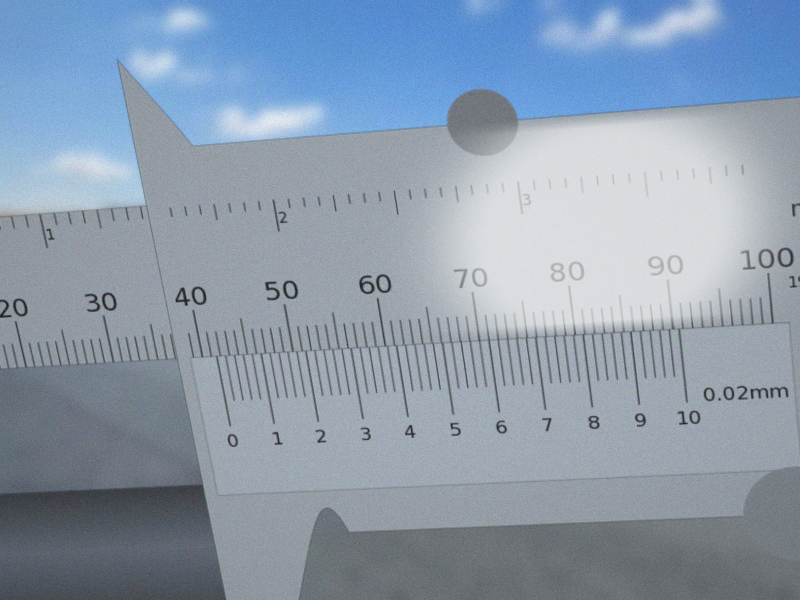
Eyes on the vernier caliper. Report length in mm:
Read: 41.6 mm
